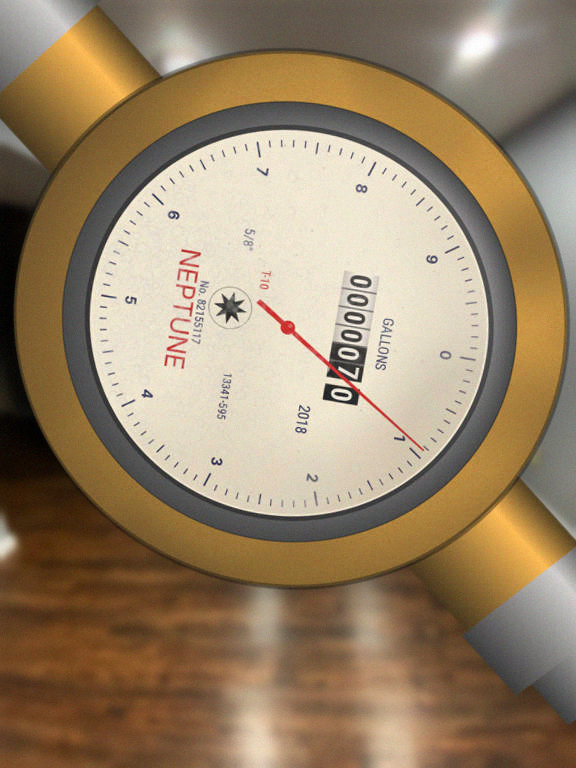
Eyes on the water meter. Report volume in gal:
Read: 70.9 gal
